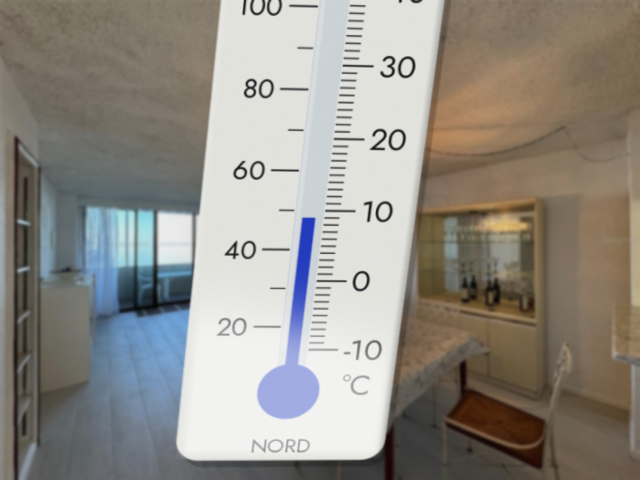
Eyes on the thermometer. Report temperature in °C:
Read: 9 °C
